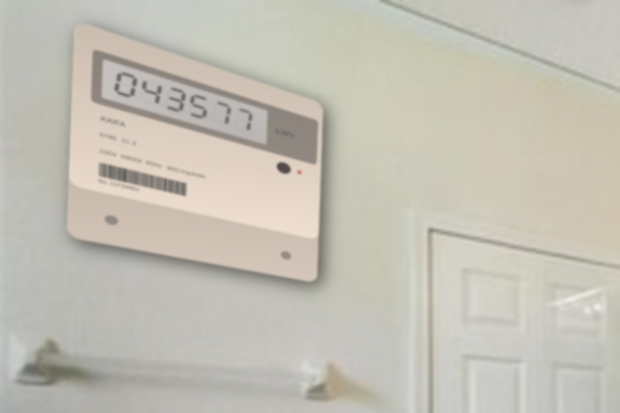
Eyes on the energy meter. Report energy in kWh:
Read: 43577 kWh
